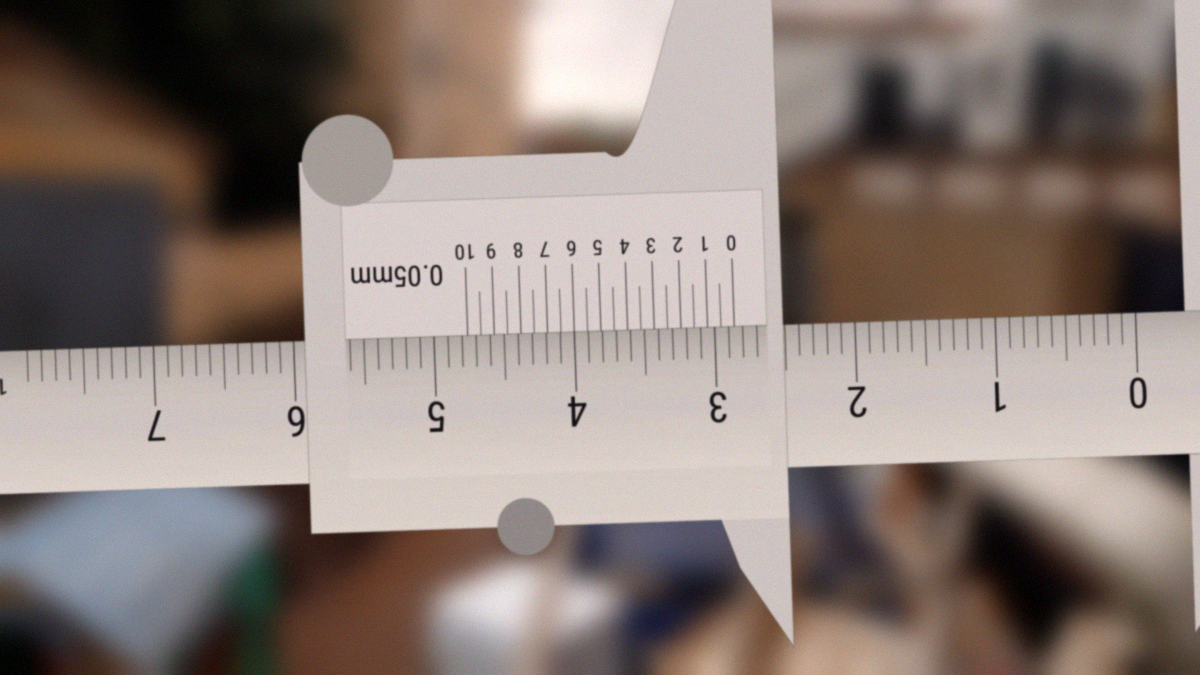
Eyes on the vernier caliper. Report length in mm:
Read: 28.6 mm
